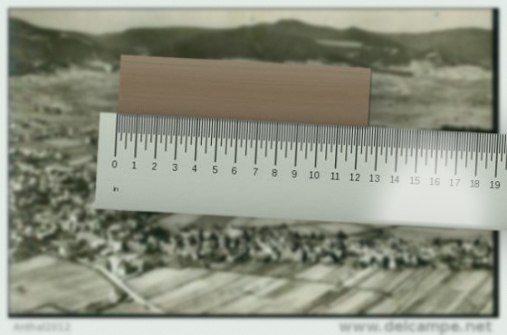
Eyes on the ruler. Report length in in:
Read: 12.5 in
